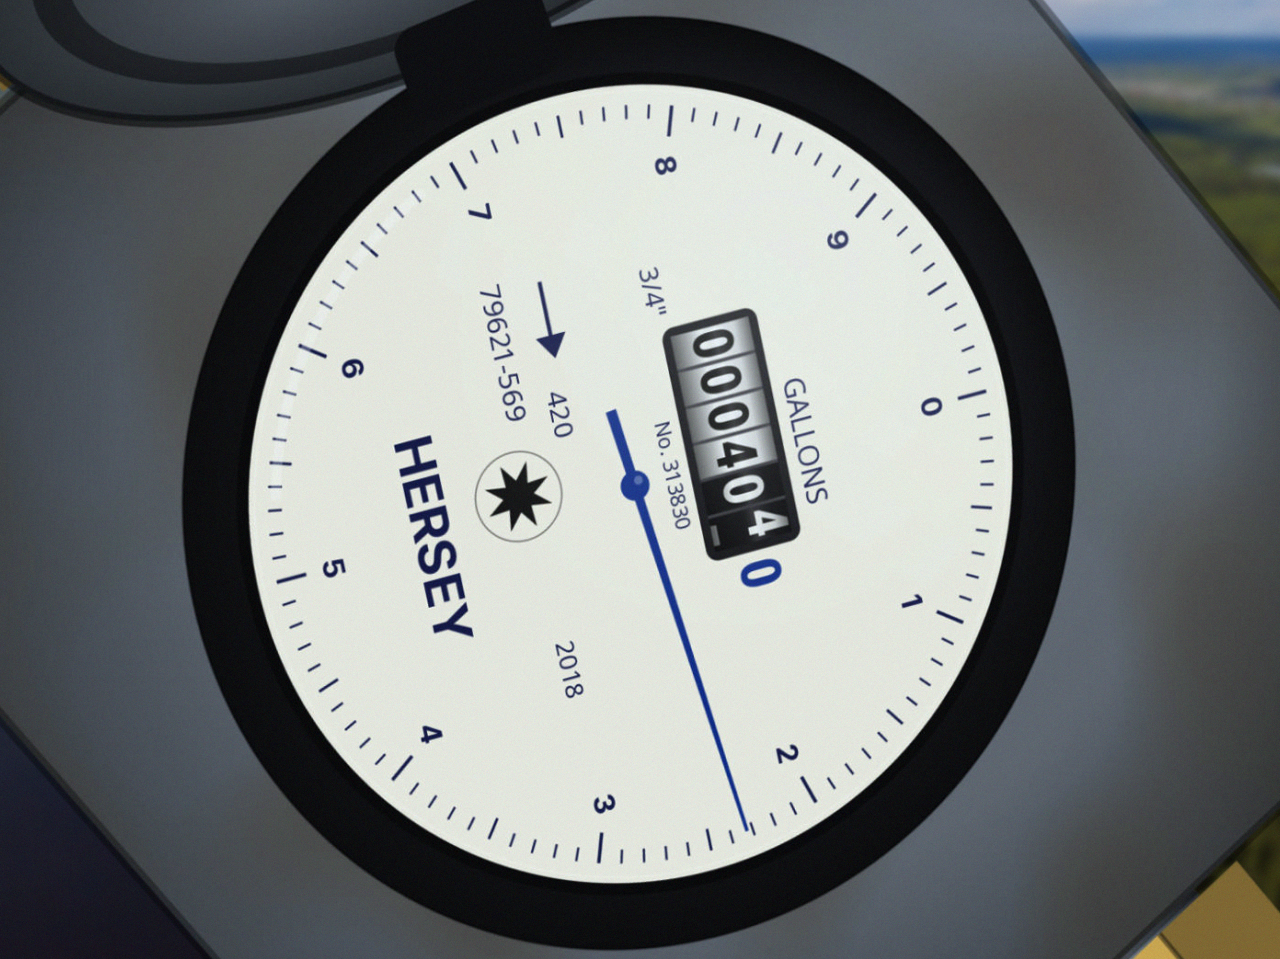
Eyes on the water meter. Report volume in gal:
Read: 4042.3 gal
